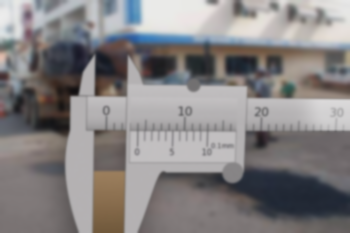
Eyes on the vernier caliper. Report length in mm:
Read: 4.0 mm
